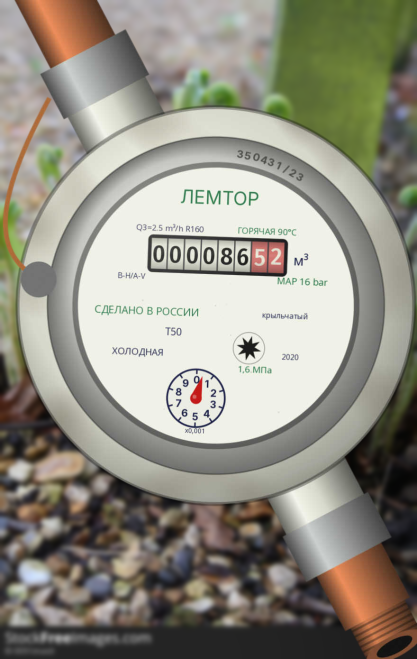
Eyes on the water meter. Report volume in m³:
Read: 86.520 m³
